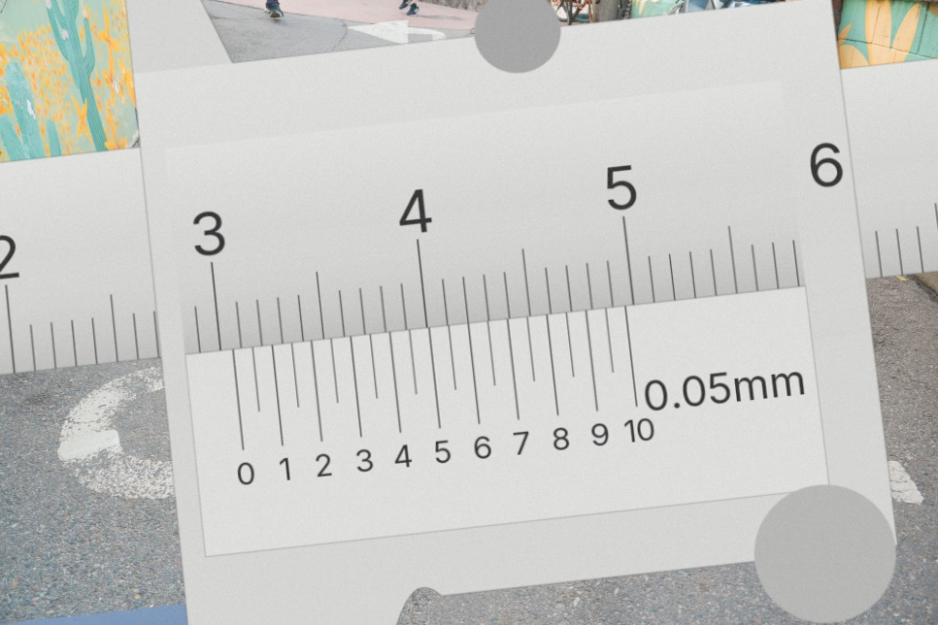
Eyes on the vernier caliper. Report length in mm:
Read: 30.6 mm
